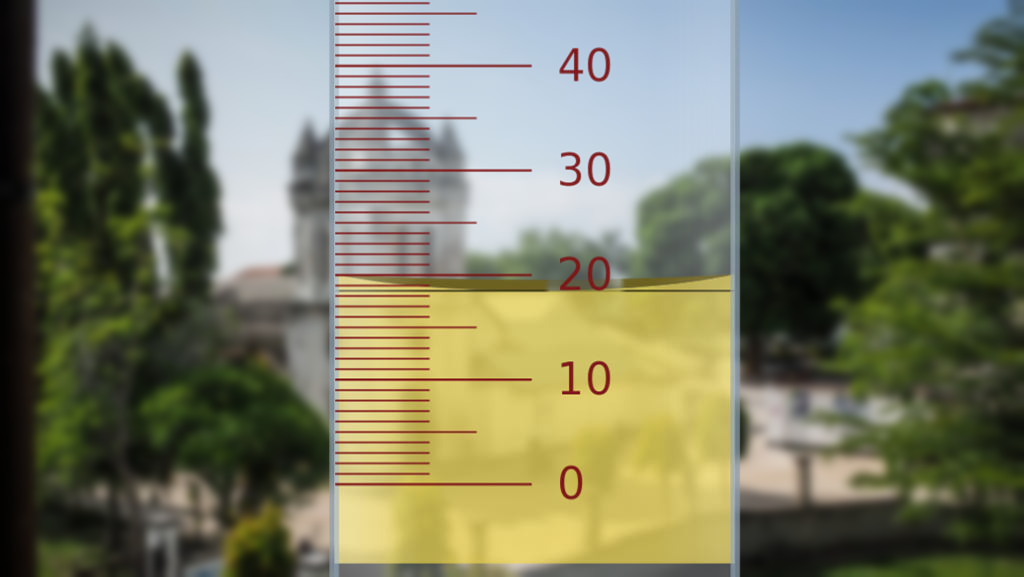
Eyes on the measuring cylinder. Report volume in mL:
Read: 18.5 mL
